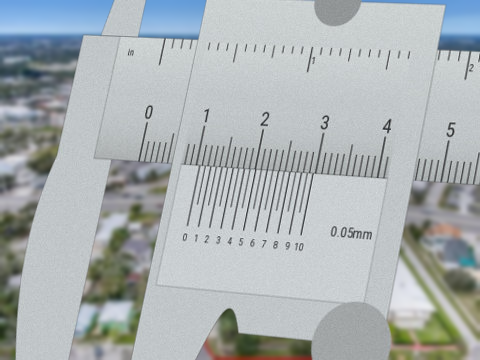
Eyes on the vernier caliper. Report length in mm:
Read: 10.6 mm
